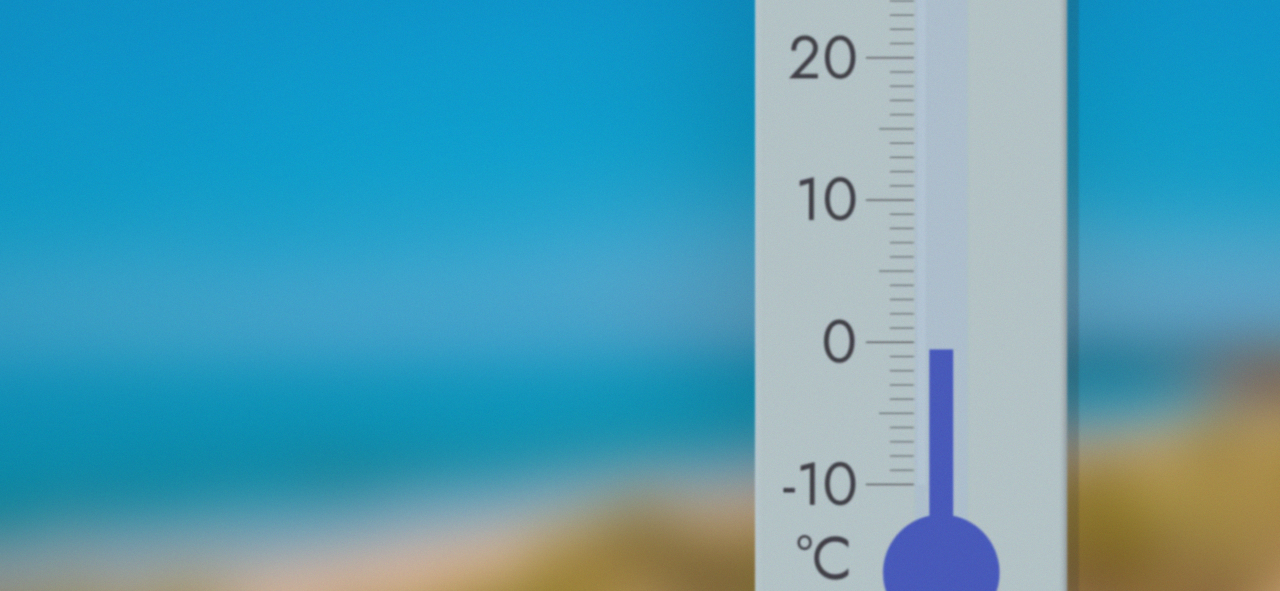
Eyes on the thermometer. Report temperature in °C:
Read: -0.5 °C
